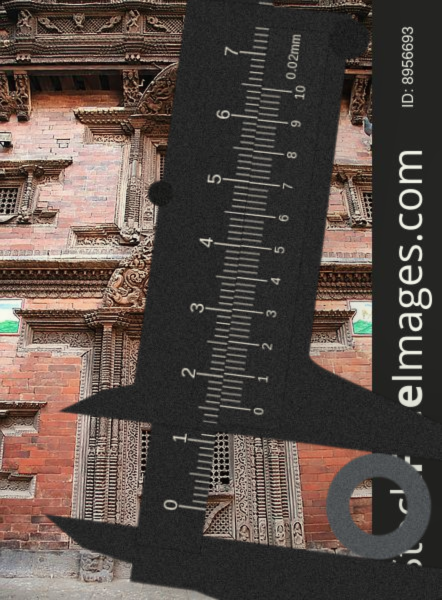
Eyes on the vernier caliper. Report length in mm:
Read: 15.6 mm
